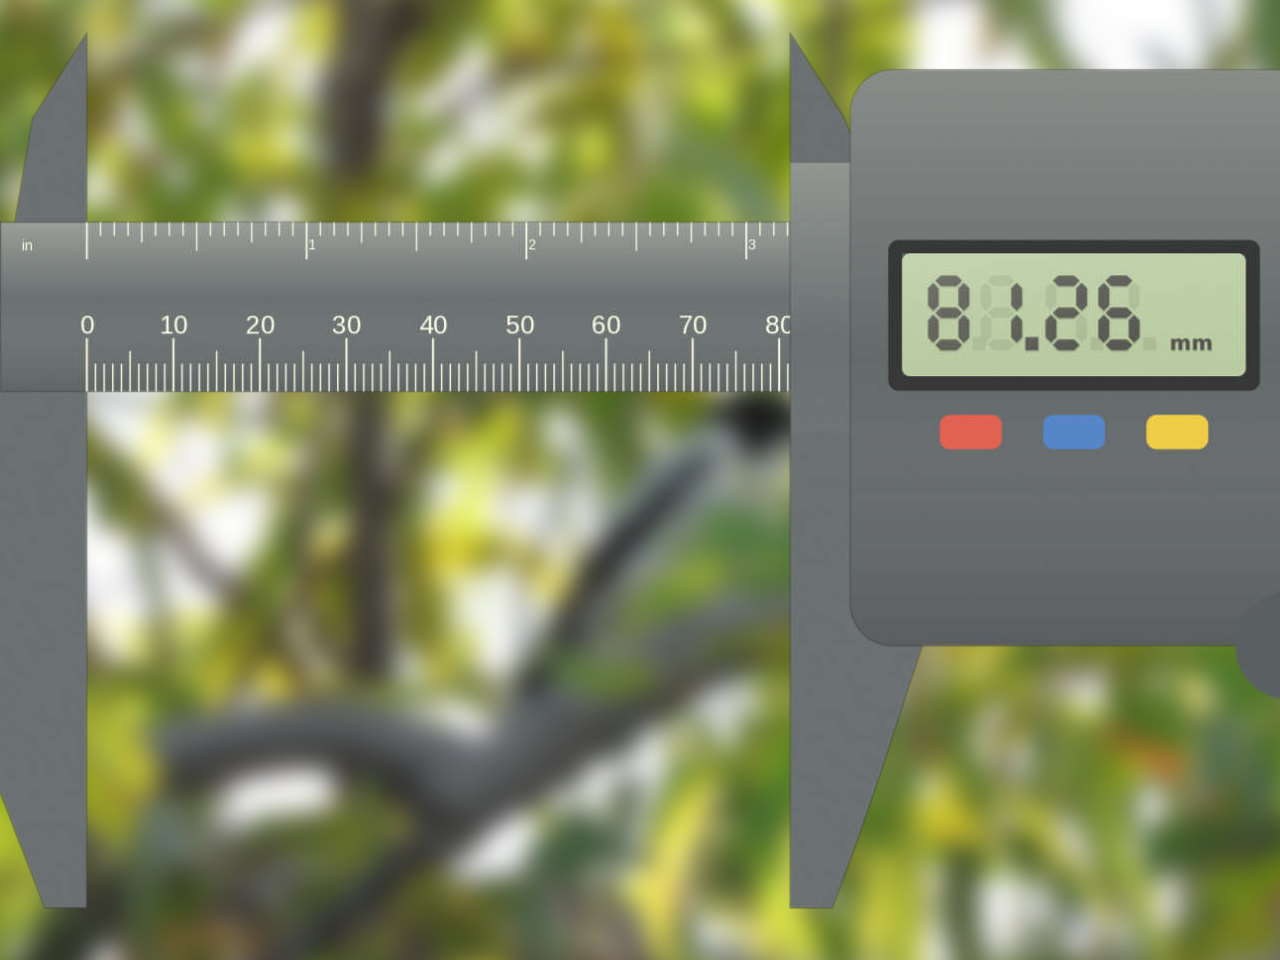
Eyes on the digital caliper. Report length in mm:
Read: 81.26 mm
